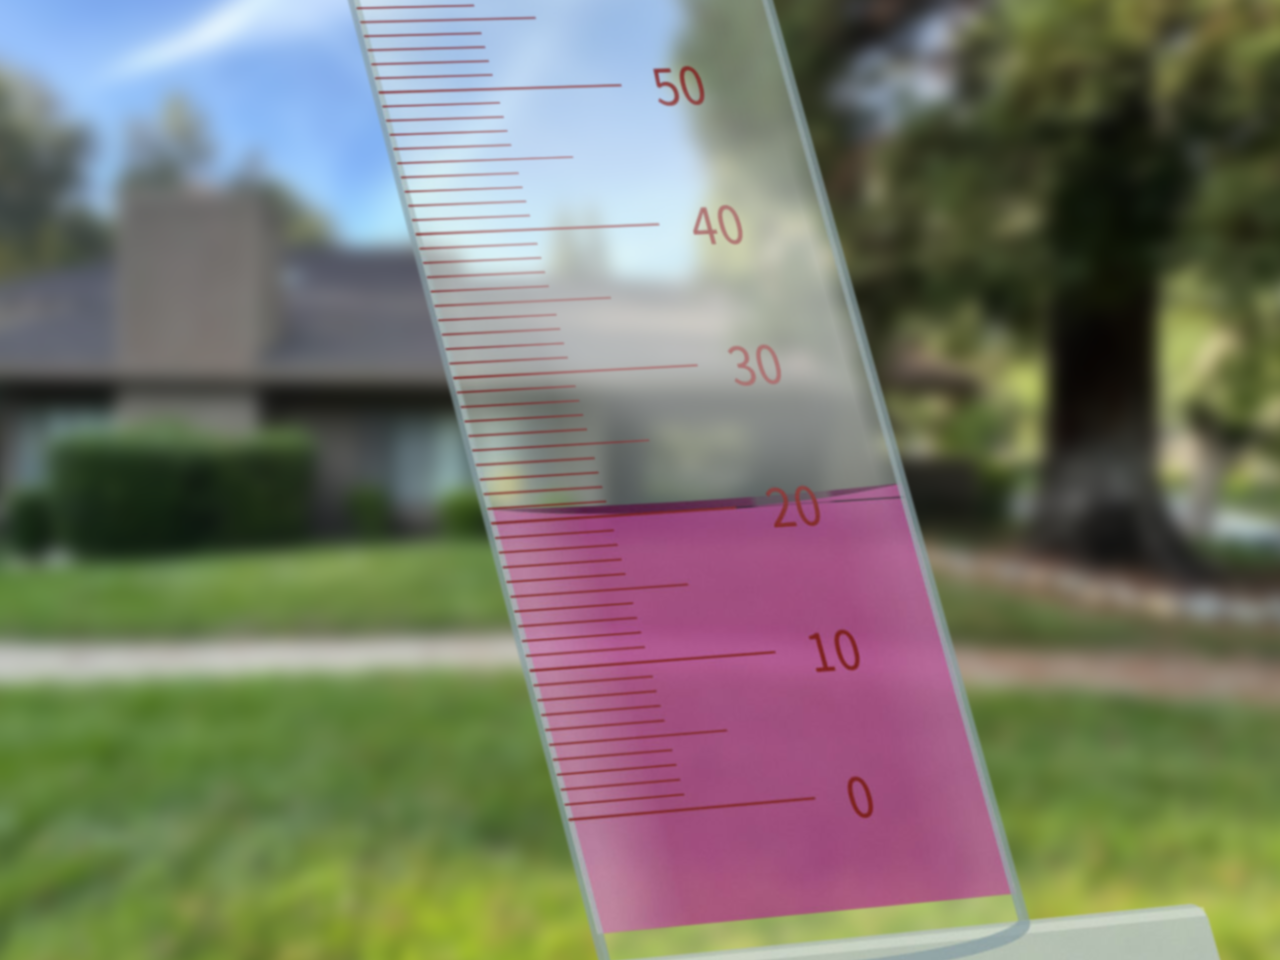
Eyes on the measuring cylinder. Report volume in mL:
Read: 20 mL
